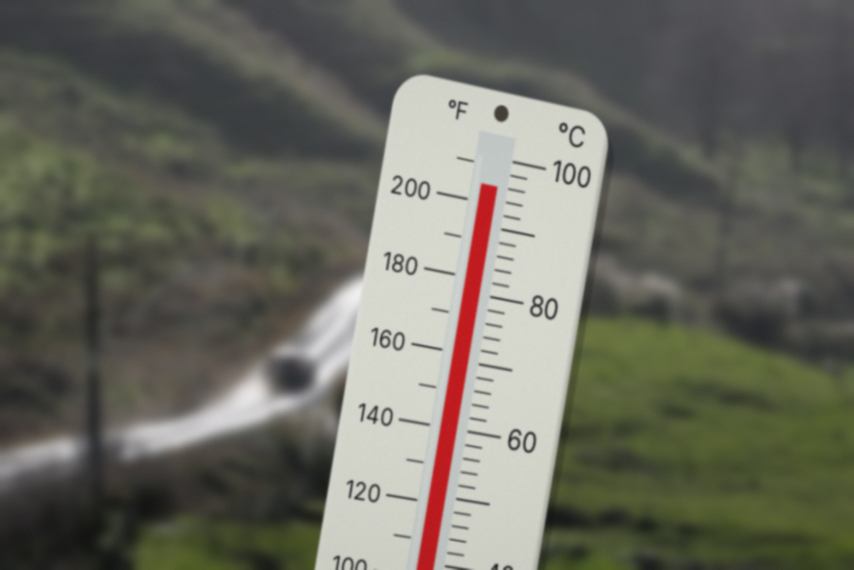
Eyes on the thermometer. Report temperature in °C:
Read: 96 °C
